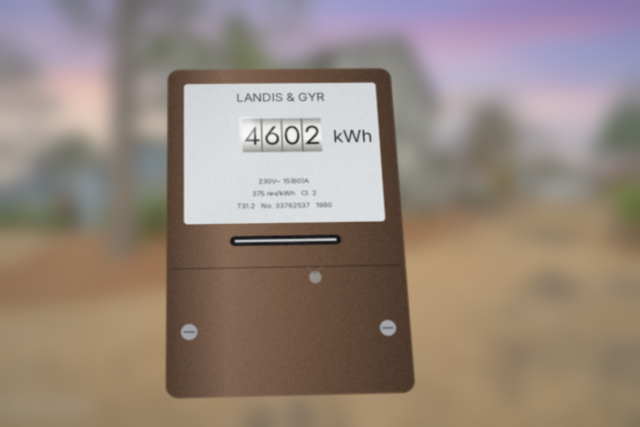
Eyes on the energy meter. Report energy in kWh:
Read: 4602 kWh
